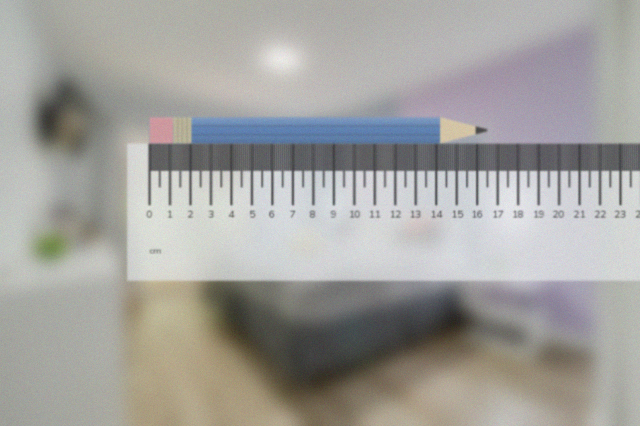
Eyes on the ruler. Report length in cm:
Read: 16.5 cm
